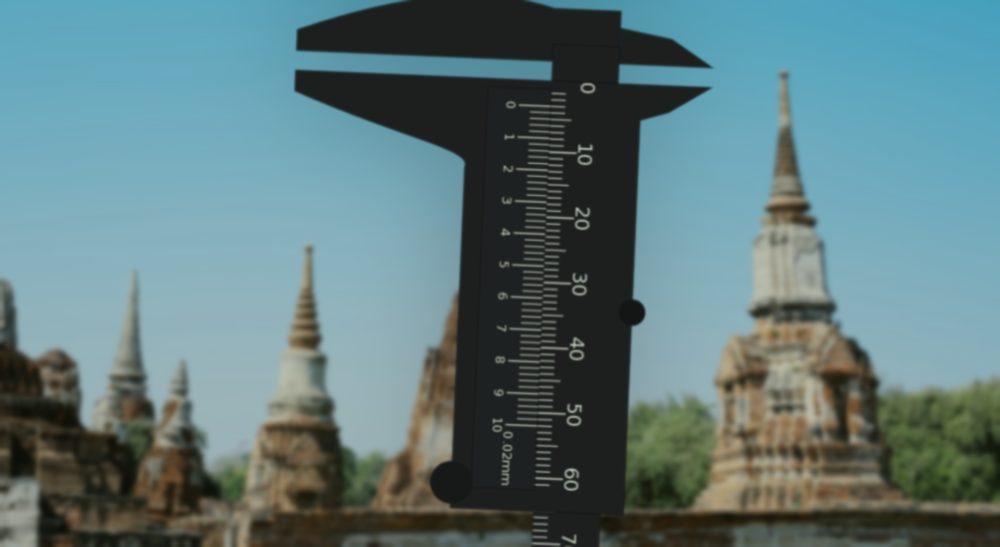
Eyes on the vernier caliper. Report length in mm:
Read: 3.0 mm
